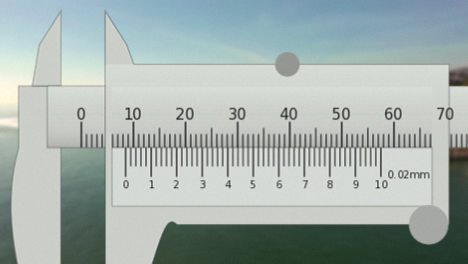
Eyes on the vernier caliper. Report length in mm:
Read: 8.5 mm
